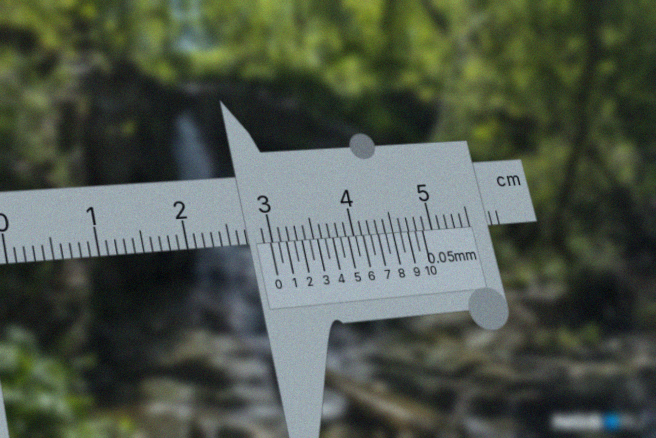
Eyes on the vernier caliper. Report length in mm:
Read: 29.8 mm
